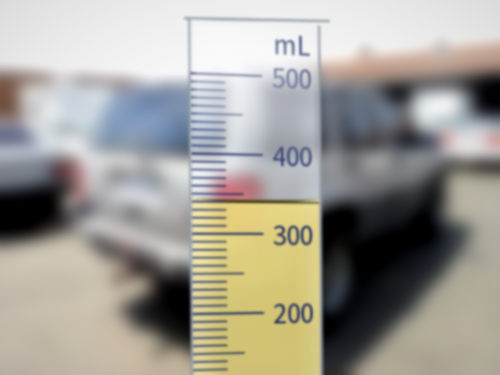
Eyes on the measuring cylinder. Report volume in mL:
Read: 340 mL
